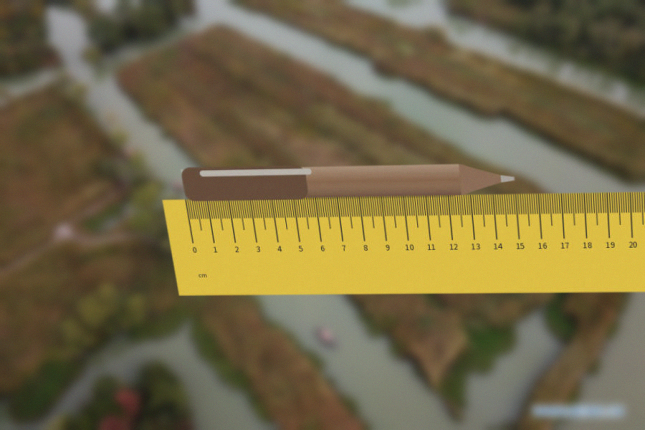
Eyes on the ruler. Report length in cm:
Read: 15 cm
